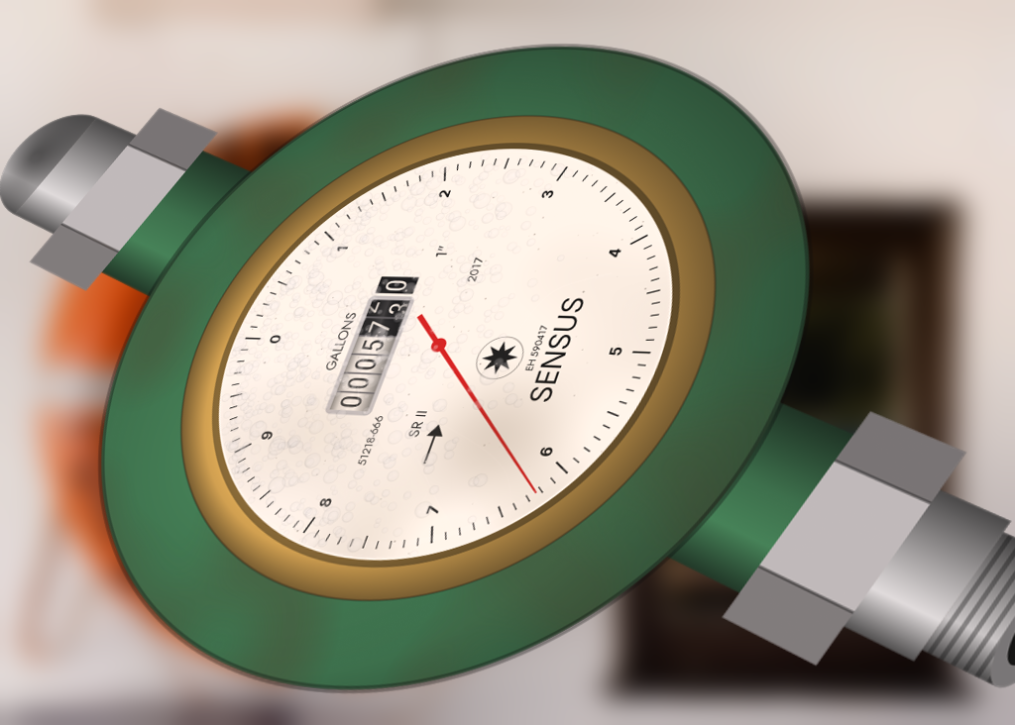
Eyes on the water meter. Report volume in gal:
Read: 5726.2 gal
